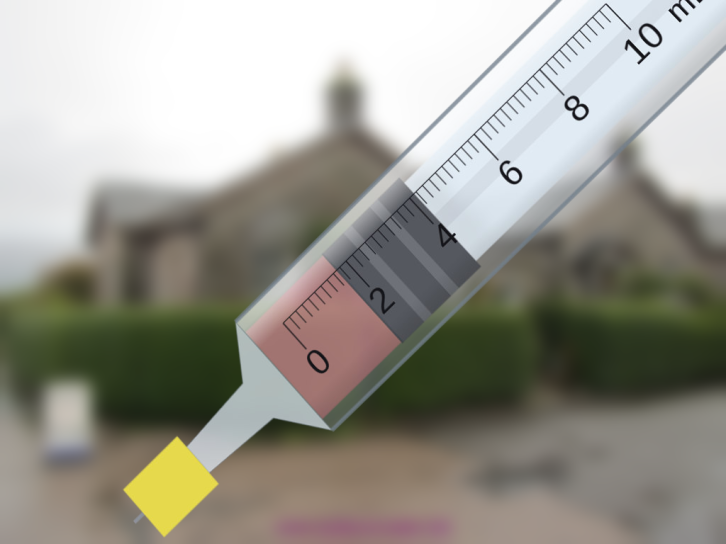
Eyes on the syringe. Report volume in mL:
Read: 1.7 mL
